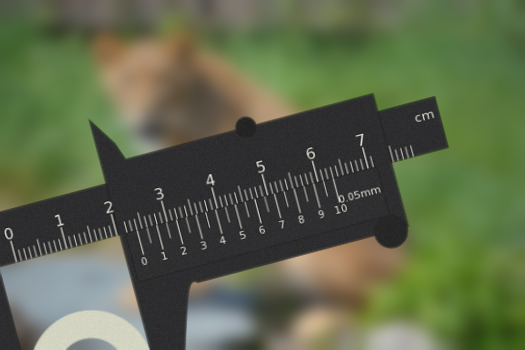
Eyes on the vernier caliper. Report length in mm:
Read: 24.0 mm
